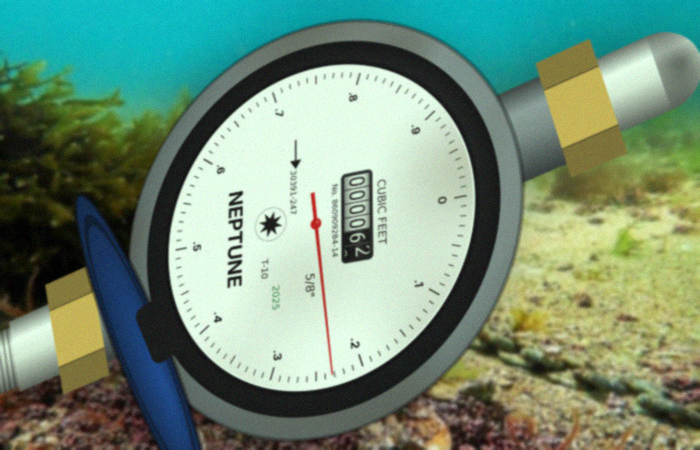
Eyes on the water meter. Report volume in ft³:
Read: 62.23 ft³
